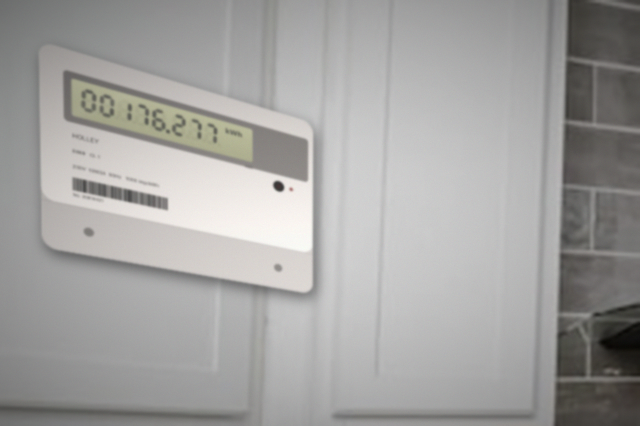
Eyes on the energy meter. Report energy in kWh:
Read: 176.277 kWh
